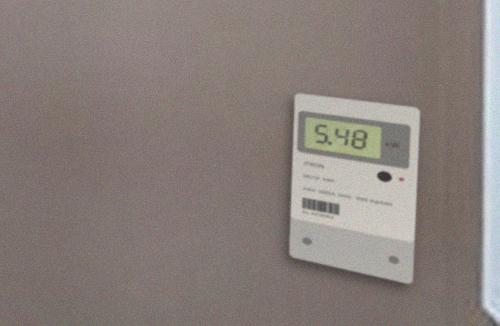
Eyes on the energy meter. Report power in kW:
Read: 5.48 kW
